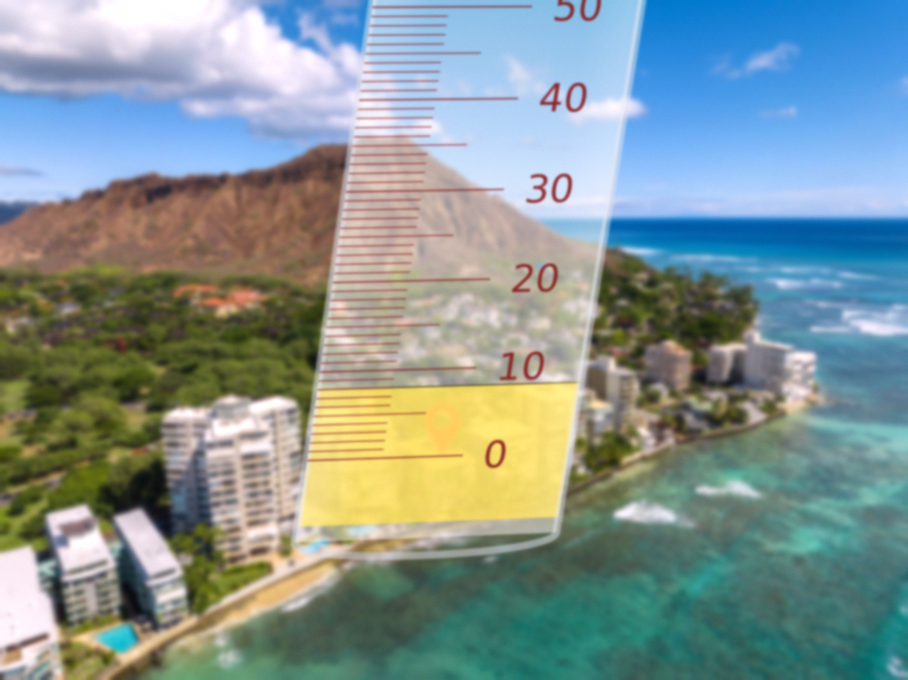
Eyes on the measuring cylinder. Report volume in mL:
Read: 8 mL
